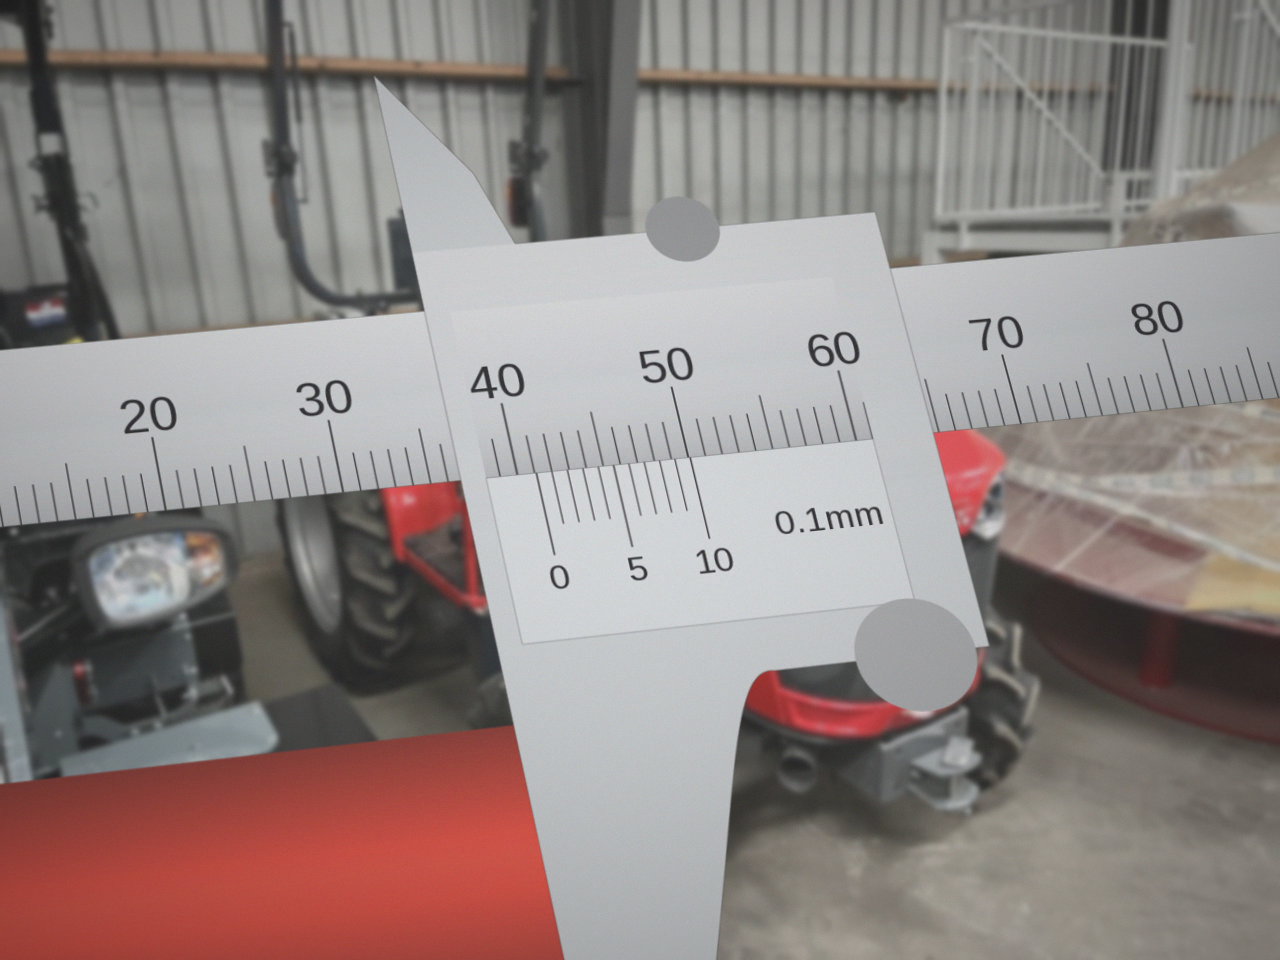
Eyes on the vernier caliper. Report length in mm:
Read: 41.1 mm
